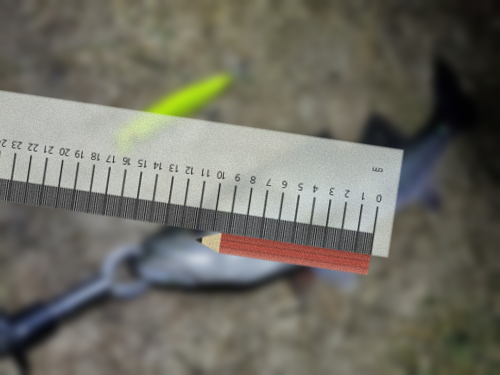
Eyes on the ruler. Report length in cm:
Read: 11 cm
